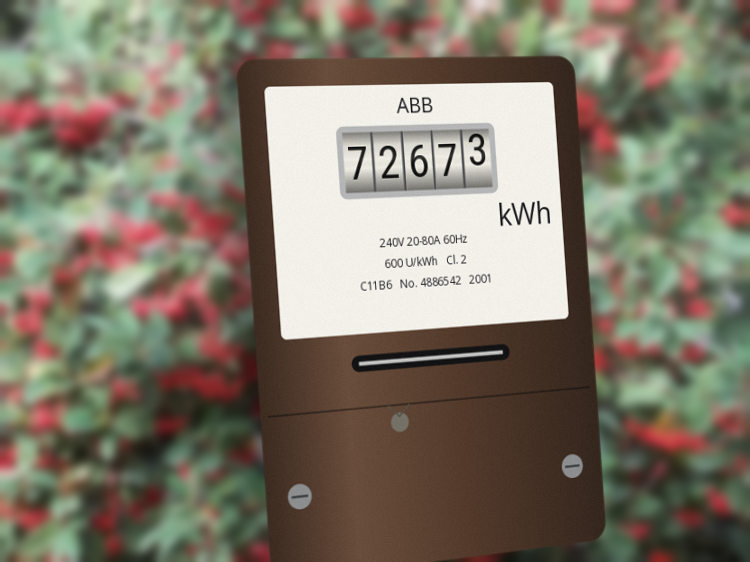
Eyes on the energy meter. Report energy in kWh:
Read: 72673 kWh
